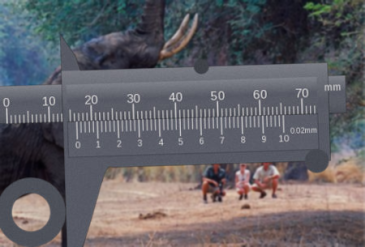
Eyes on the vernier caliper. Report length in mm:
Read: 16.5 mm
